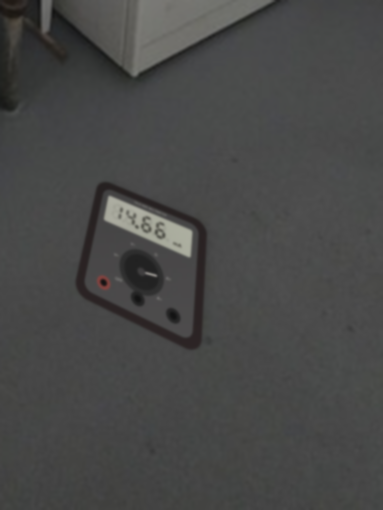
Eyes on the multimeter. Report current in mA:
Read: 14.66 mA
